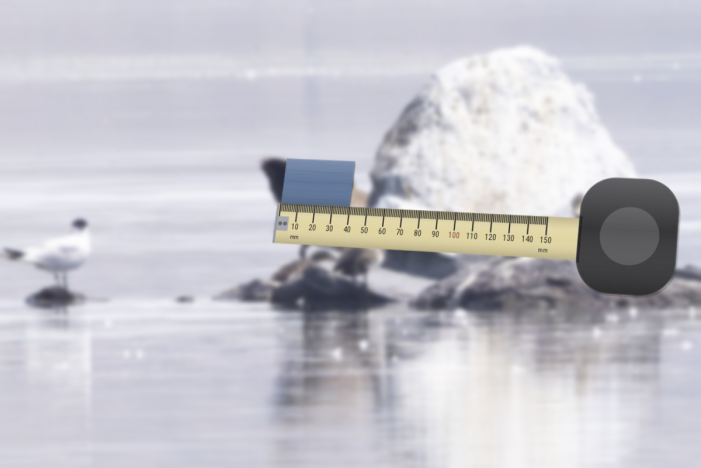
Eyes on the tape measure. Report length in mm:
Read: 40 mm
